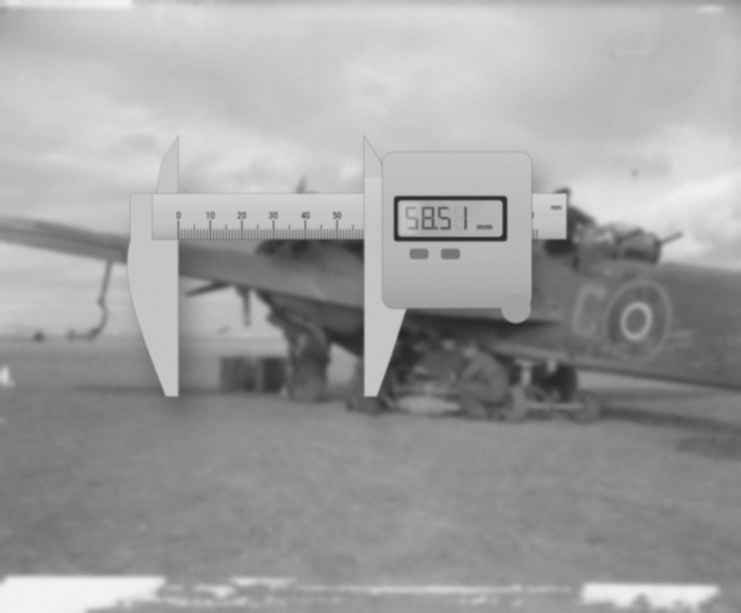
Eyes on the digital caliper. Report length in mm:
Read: 58.51 mm
